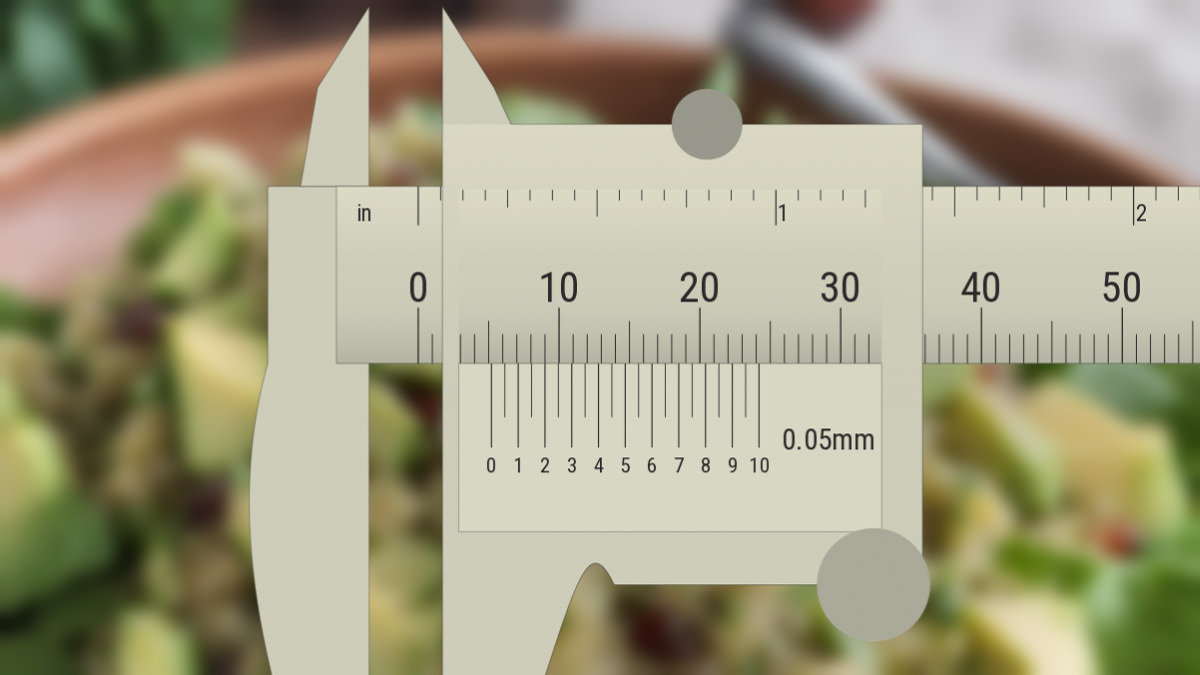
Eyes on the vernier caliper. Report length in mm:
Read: 5.2 mm
